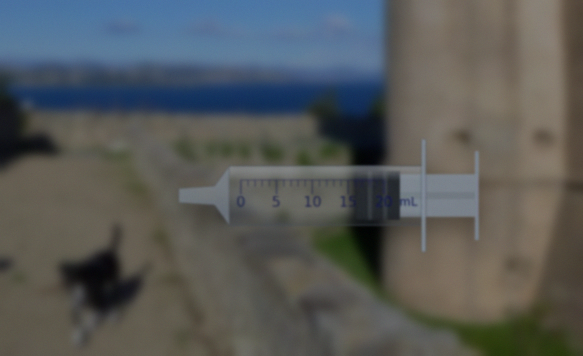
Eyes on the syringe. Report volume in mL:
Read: 16 mL
